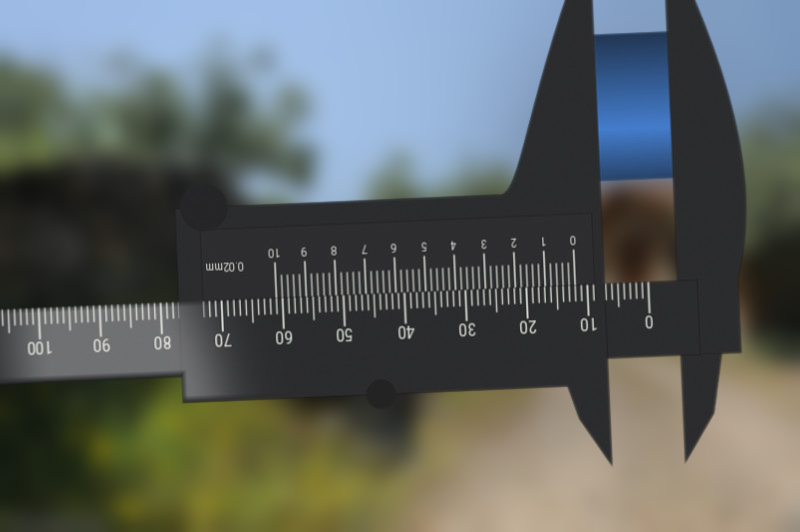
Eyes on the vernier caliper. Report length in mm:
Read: 12.0 mm
